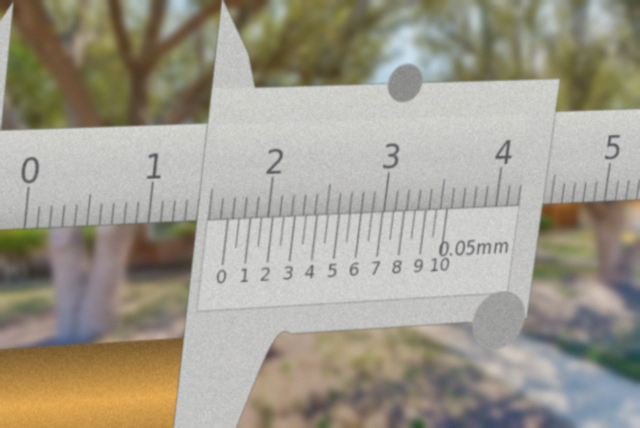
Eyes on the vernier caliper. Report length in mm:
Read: 16.6 mm
